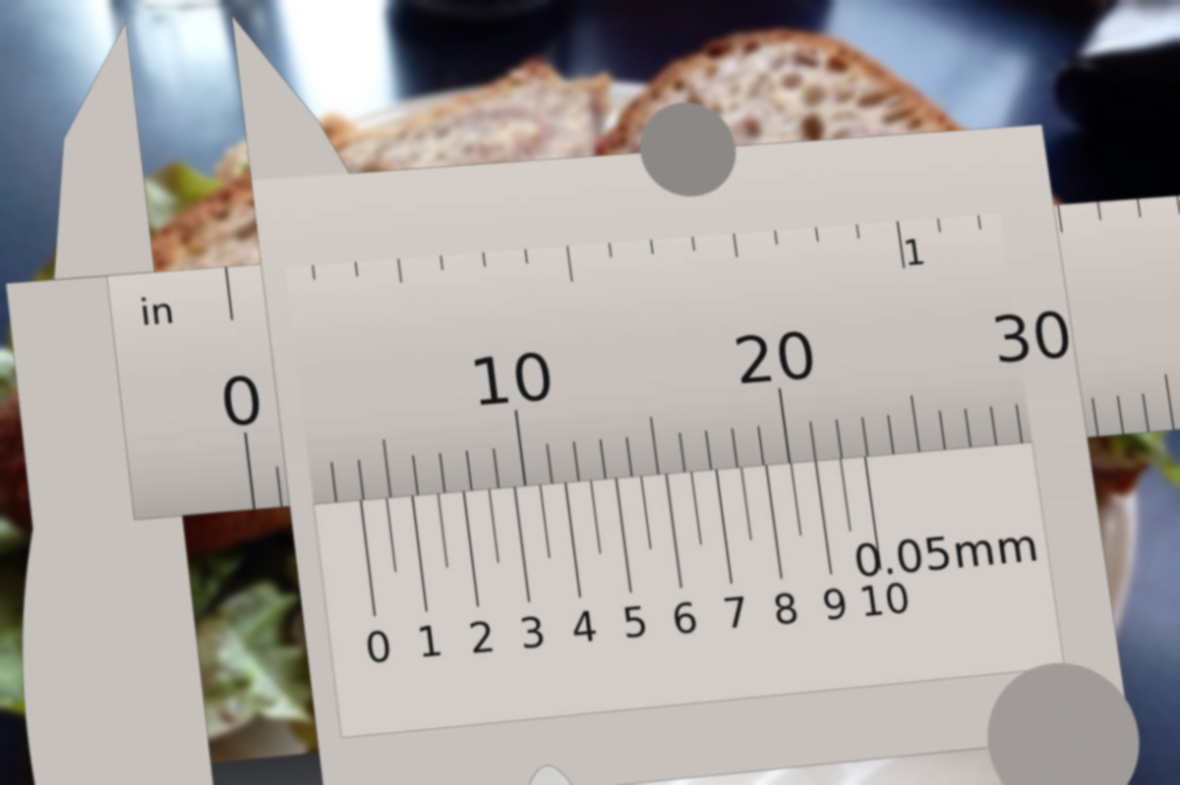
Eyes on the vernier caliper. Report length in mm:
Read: 3.9 mm
